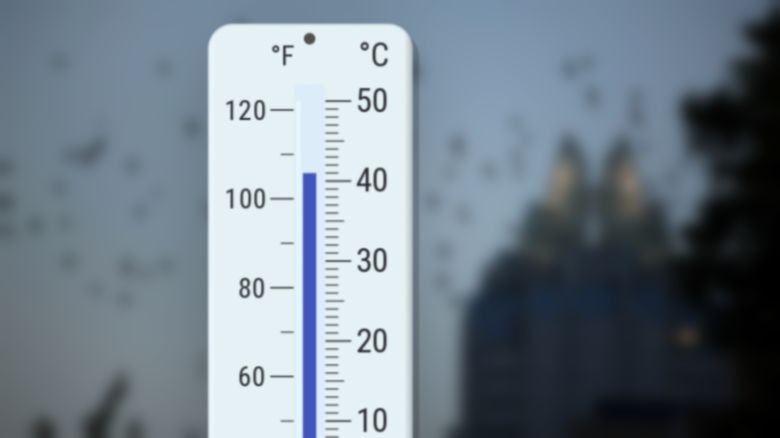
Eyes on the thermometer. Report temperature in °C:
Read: 41 °C
